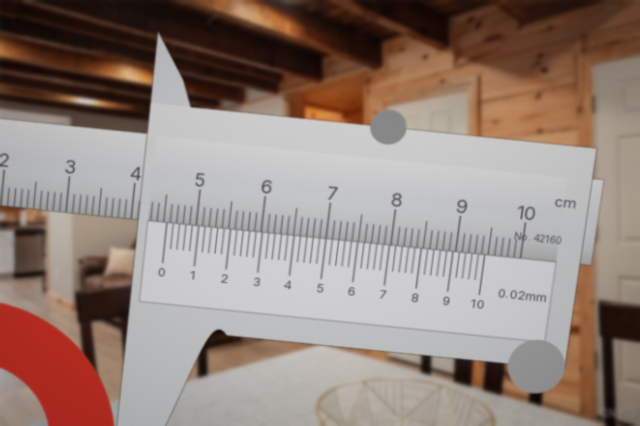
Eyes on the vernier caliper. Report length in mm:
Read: 45.5 mm
